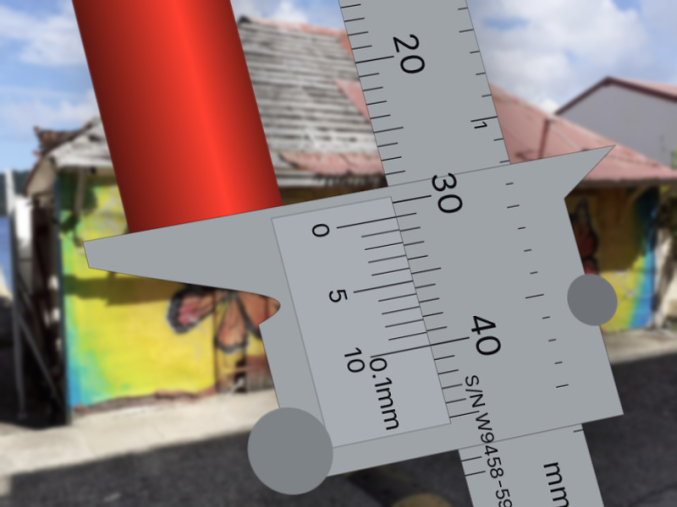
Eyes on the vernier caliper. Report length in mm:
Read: 31.0 mm
